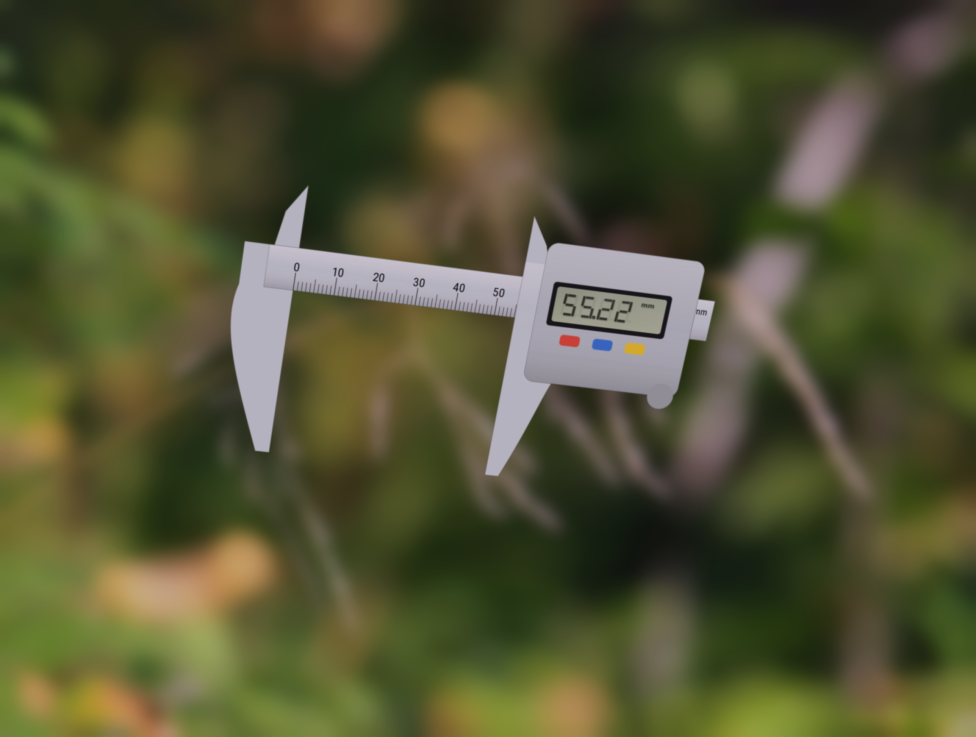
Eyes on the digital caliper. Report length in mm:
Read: 55.22 mm
